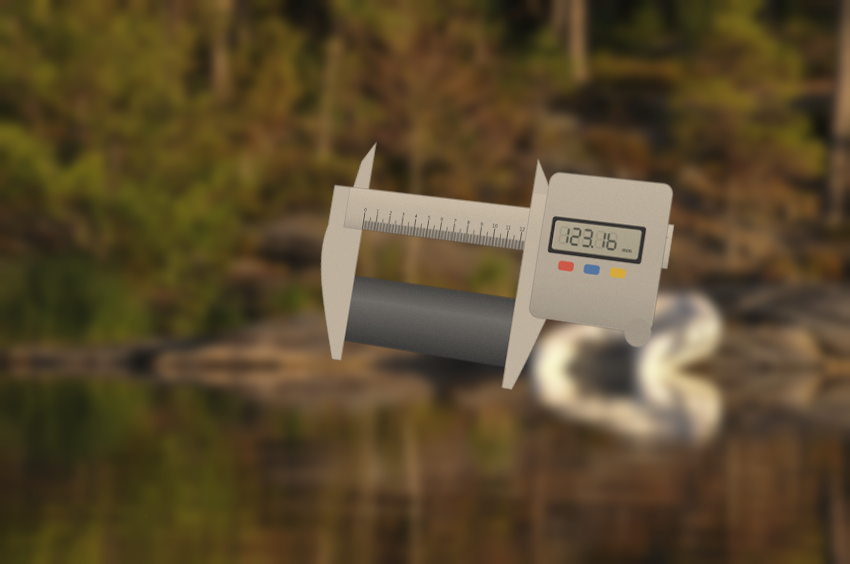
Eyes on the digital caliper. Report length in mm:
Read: 123.16 mm
